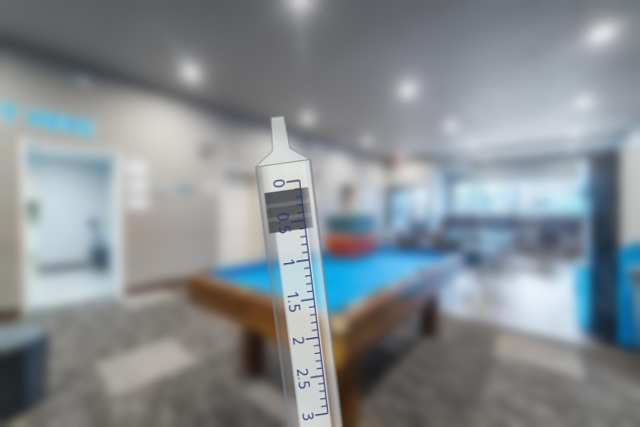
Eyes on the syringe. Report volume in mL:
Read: 0.1 mL
